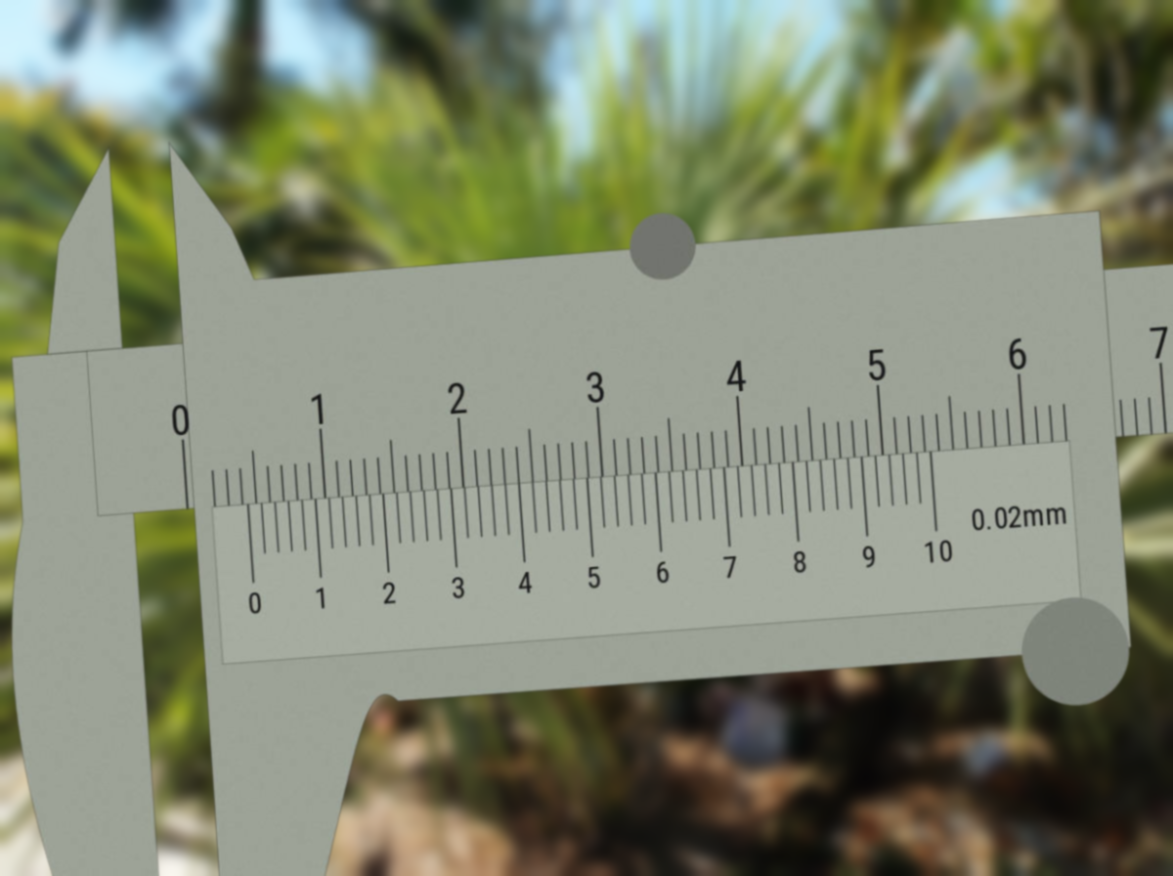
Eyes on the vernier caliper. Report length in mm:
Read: 4.4 mm
